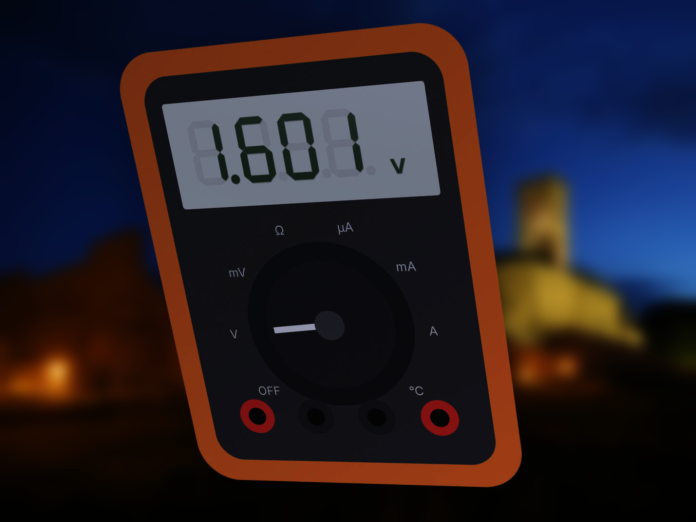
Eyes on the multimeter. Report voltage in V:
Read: 1.601 V
